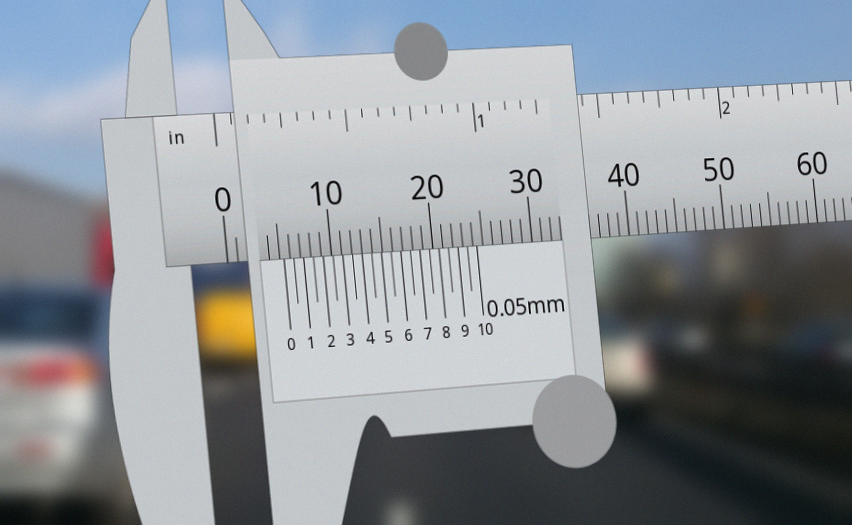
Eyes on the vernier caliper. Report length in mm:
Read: 5.4 mm
